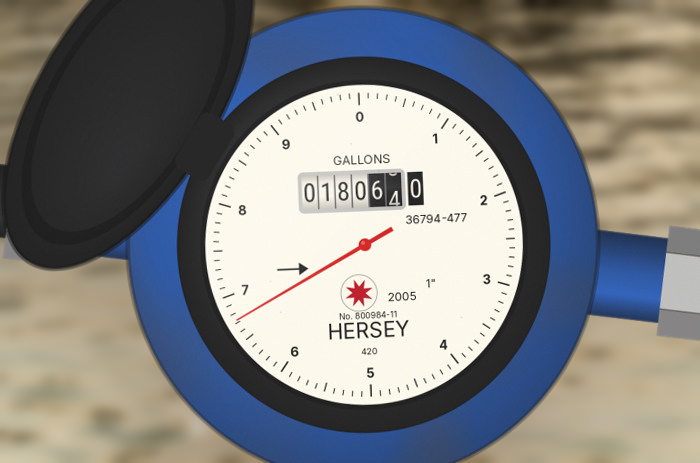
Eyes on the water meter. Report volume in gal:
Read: 180636.7 gal
